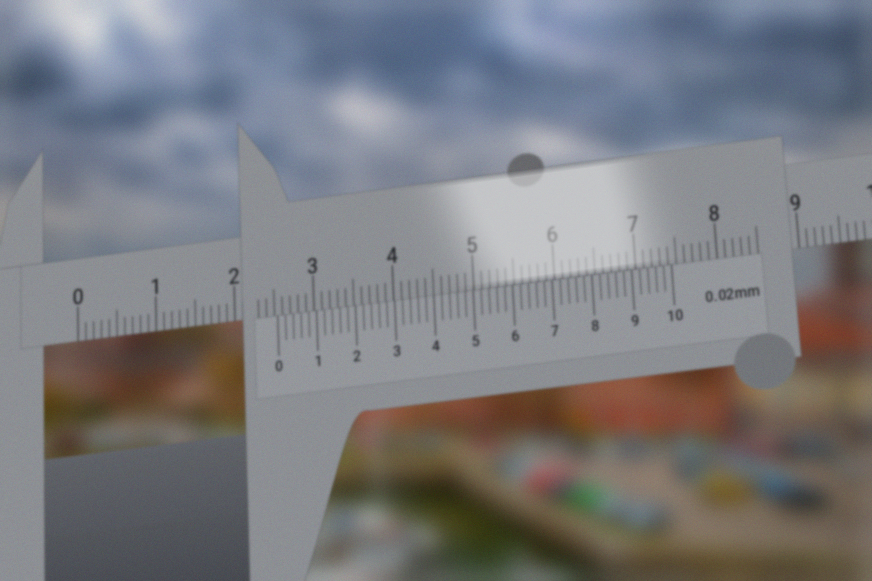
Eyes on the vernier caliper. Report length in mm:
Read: 25.4 mm
